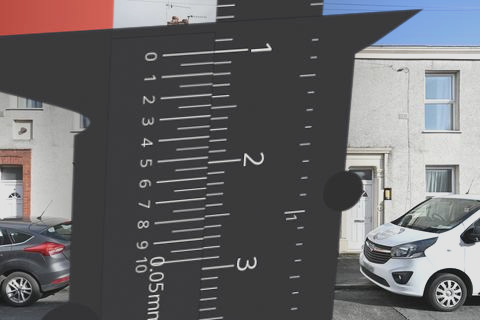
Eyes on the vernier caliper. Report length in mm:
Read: 10.0 mm
